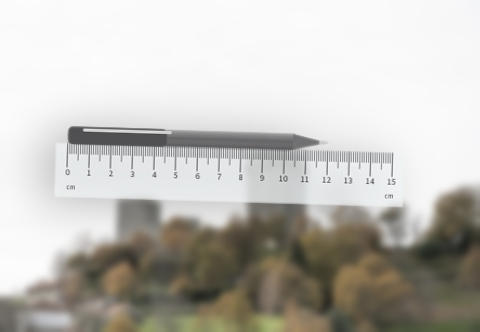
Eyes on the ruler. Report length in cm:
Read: 12 cm
